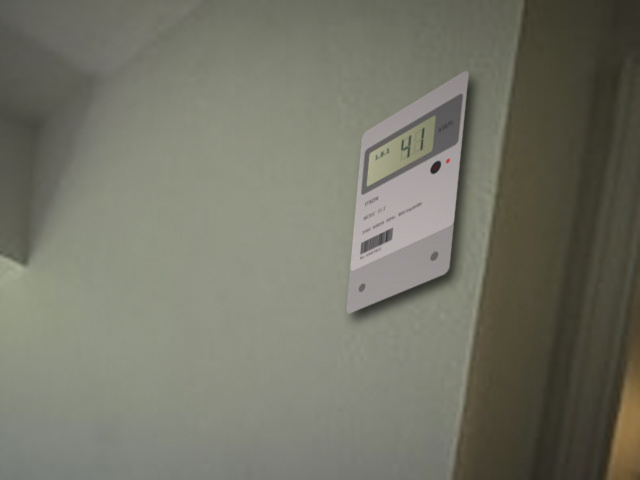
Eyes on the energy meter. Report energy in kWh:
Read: 41 kWh
